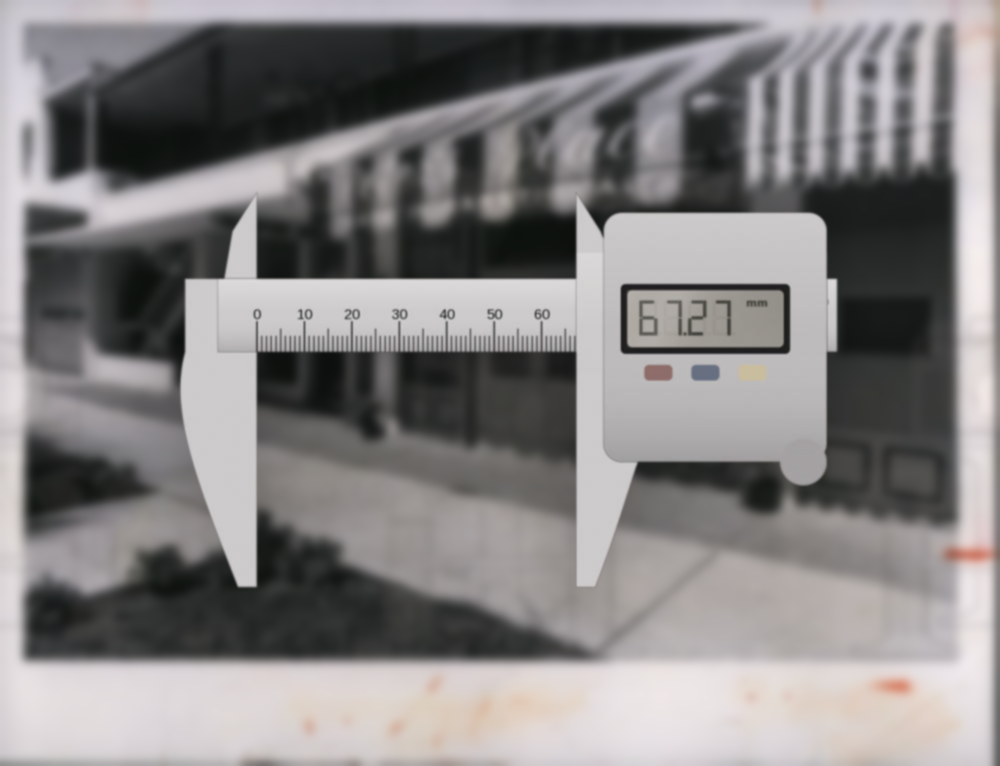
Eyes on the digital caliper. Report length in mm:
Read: 67.27 mm
